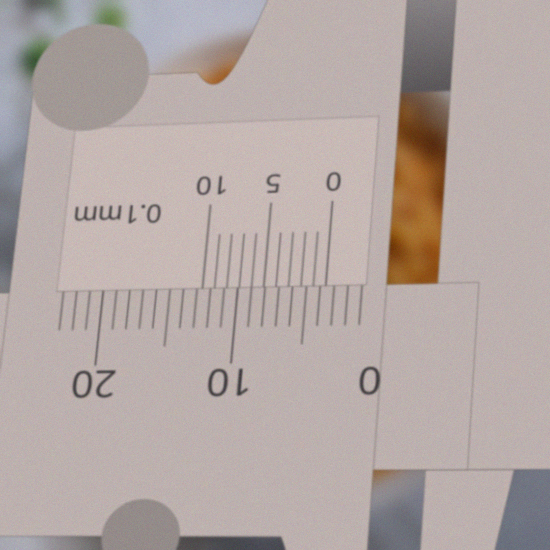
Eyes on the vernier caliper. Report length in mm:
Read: 3.6 mm
